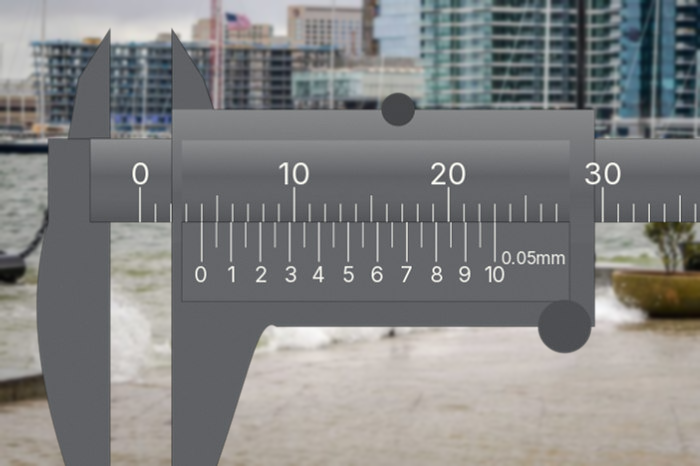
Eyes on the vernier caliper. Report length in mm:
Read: 4.0 mm
